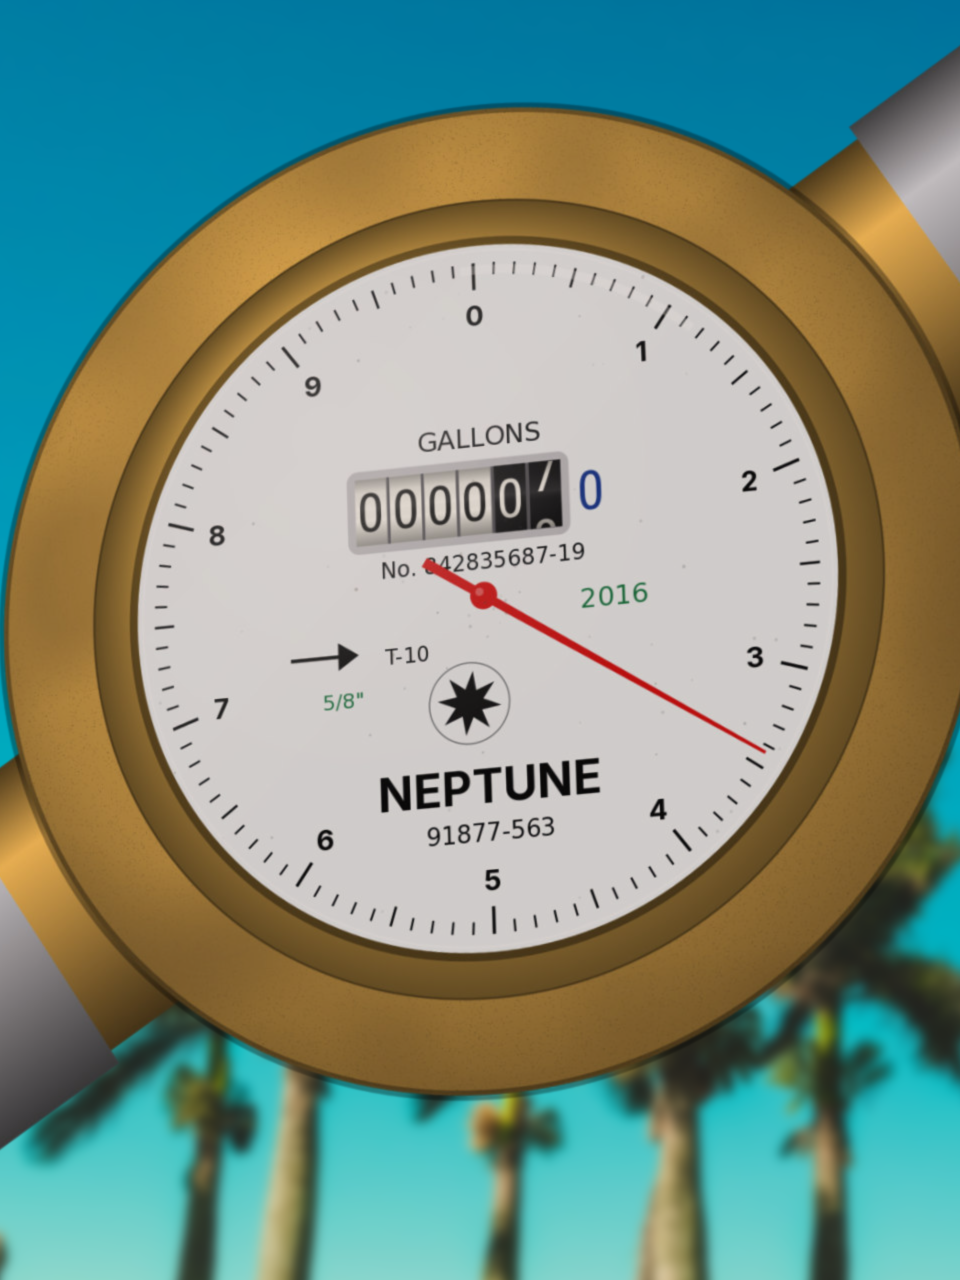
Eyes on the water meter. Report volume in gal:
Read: 73.4 gal
